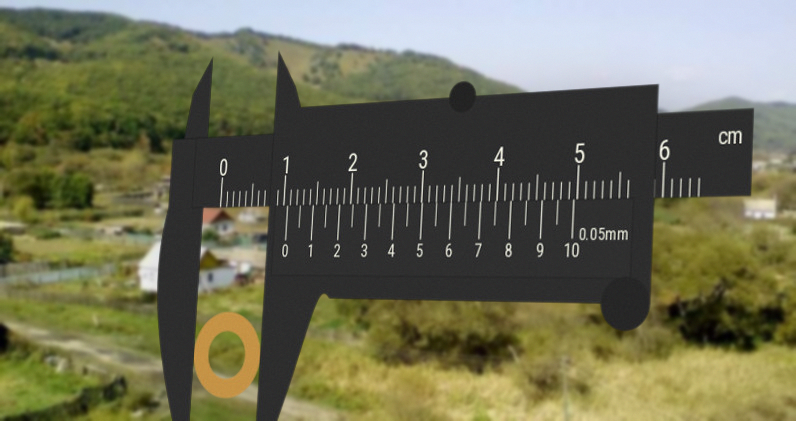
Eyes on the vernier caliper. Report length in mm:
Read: 10.6 mm
